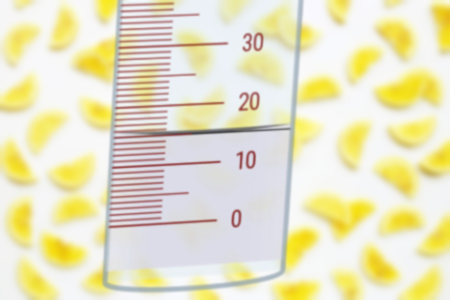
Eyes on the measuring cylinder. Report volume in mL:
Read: 15 mL
